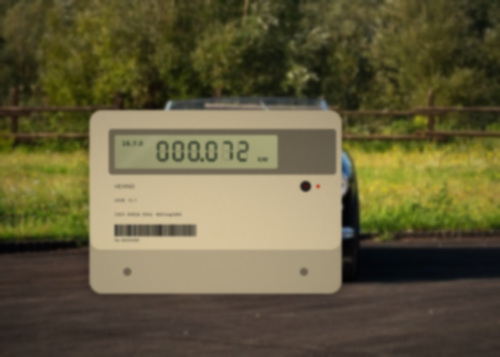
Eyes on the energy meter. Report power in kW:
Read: 0.072 kW
